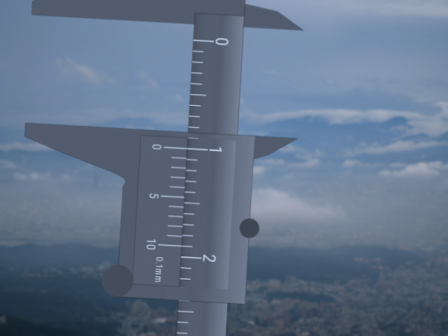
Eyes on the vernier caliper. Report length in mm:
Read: 10.0 mm
